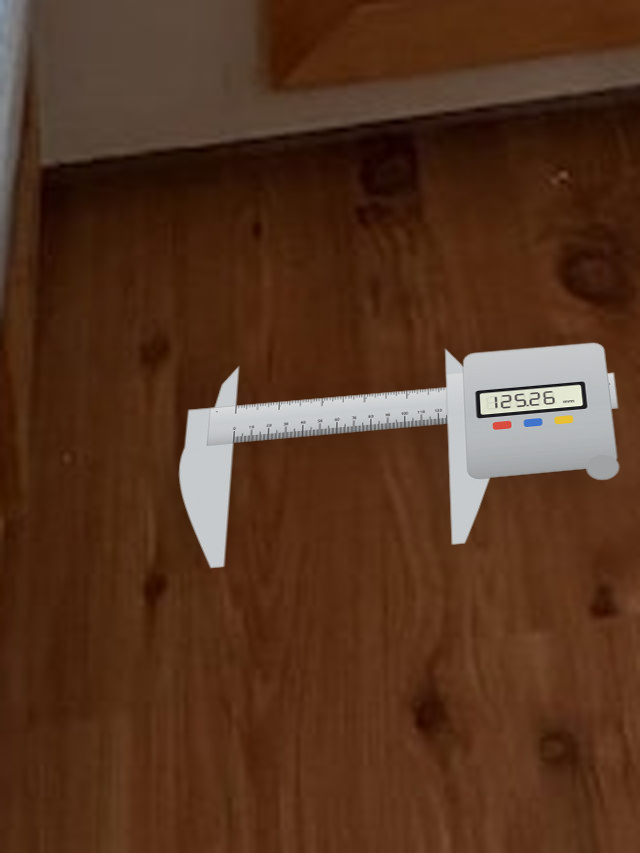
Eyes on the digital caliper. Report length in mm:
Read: 125.26 mm
